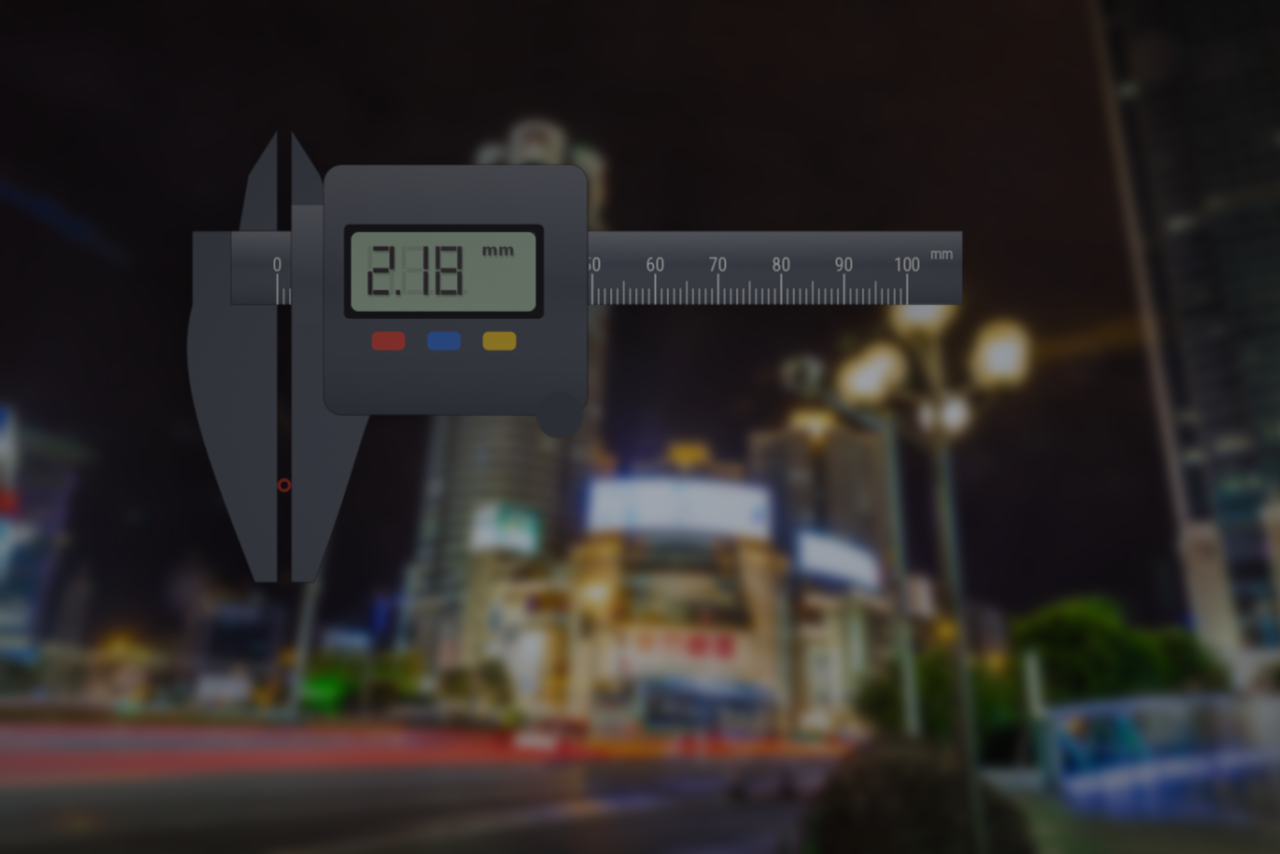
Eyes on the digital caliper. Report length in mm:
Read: 2.18 mm
